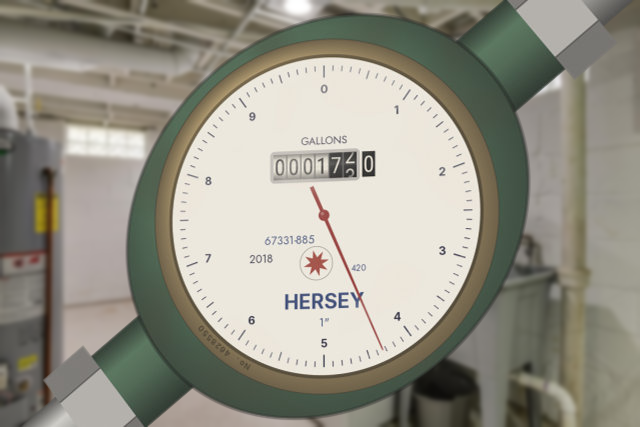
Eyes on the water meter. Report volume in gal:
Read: 1724.3 gal
